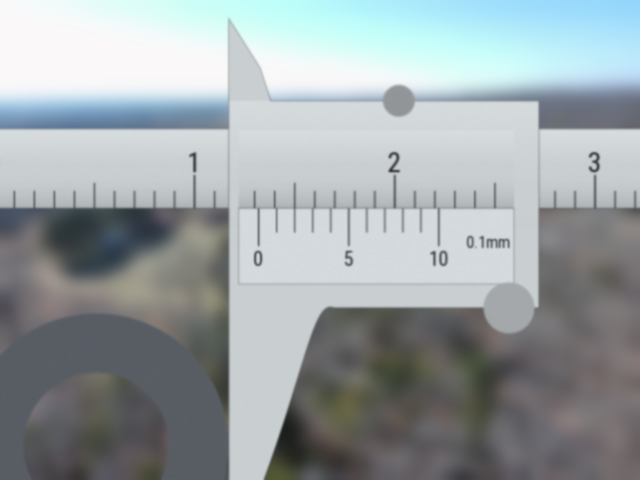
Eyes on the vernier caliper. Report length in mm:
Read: 13.2 mm
